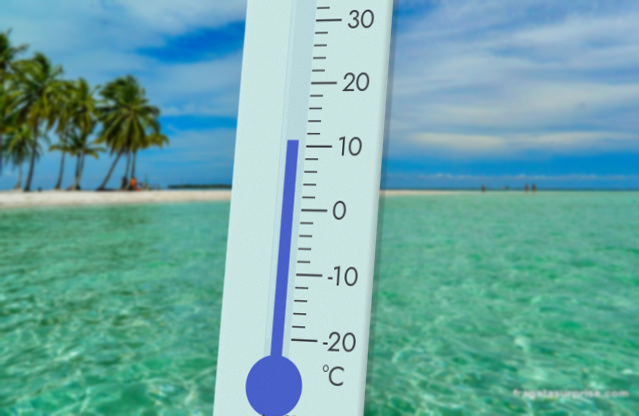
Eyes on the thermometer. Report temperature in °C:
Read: 11 °C
